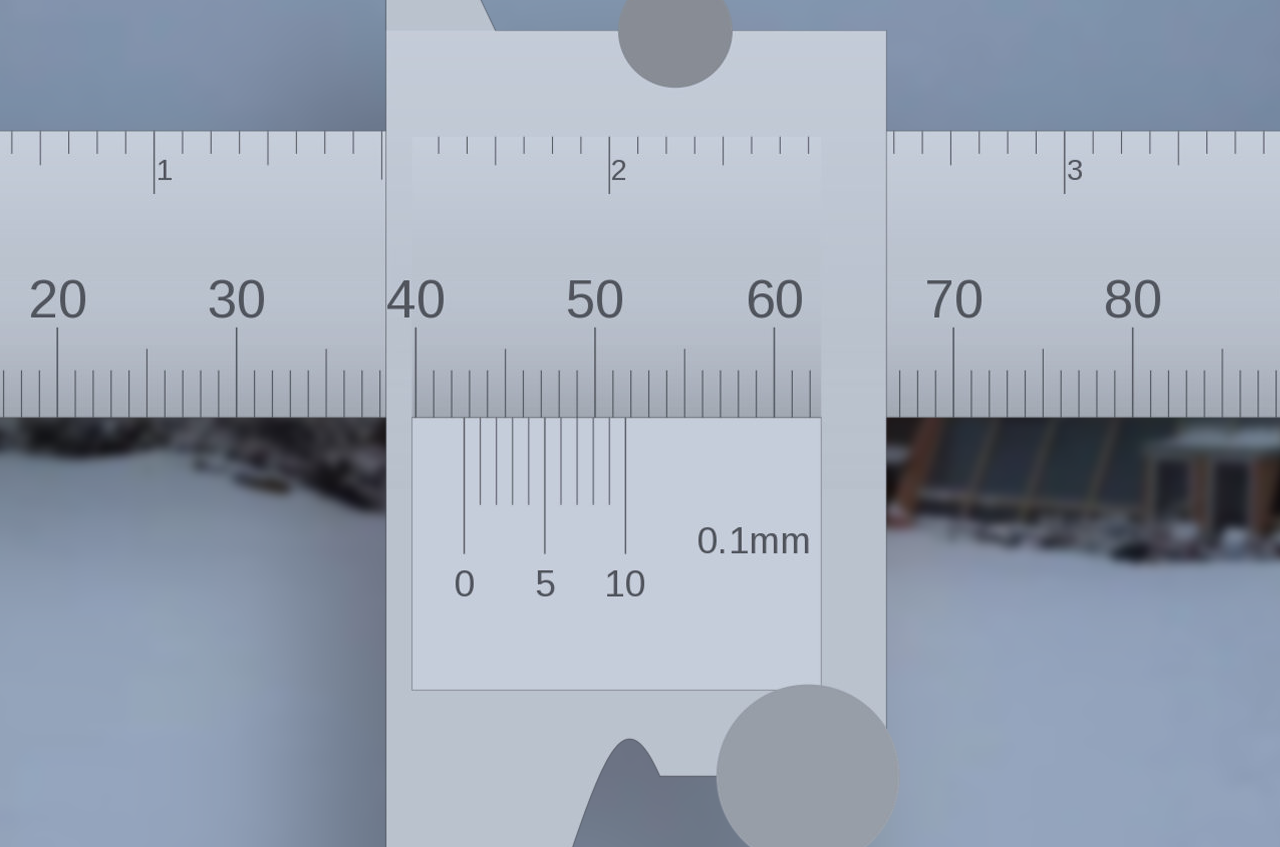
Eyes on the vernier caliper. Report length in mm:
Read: 42.7 mm
